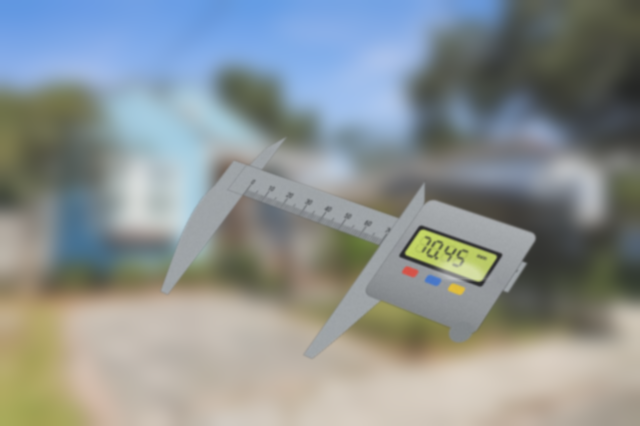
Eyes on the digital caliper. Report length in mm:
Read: 70.45 mm
